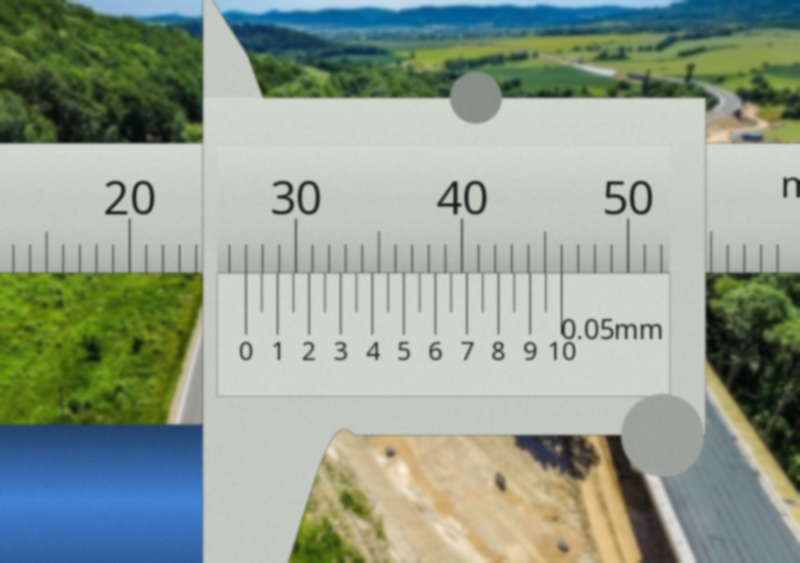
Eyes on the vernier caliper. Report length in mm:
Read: 27.0 mm
